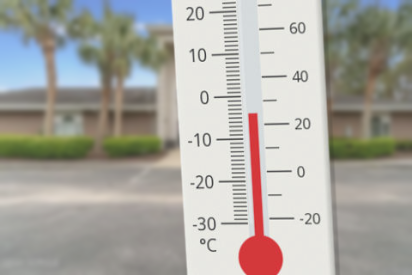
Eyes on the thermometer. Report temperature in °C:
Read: -4 °C
